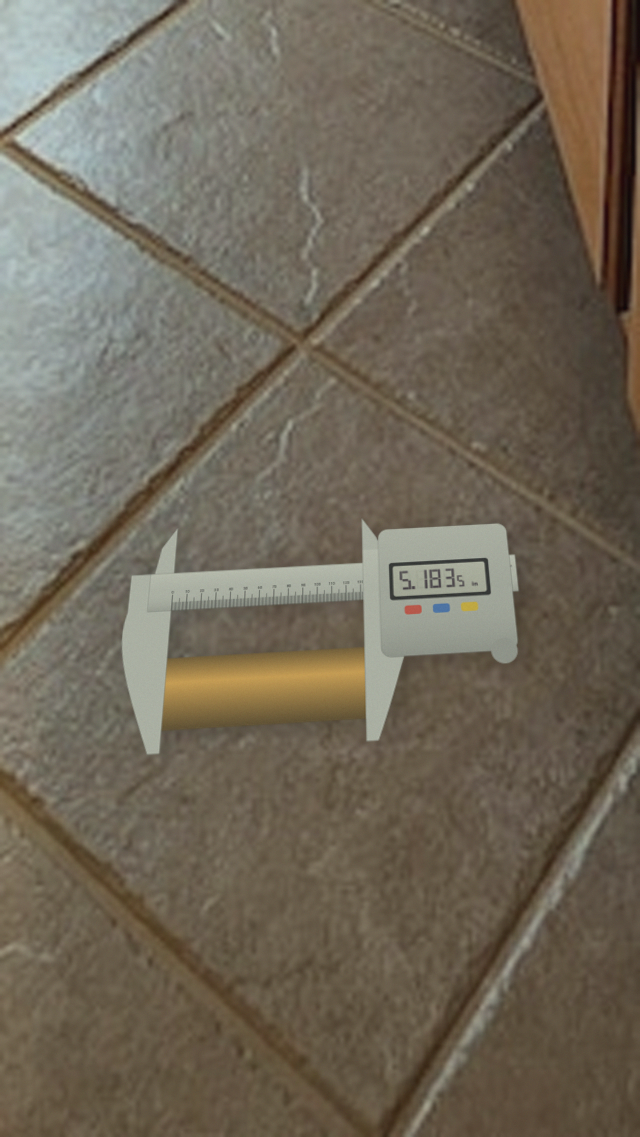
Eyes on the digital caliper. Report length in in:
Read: 5.1835 in
